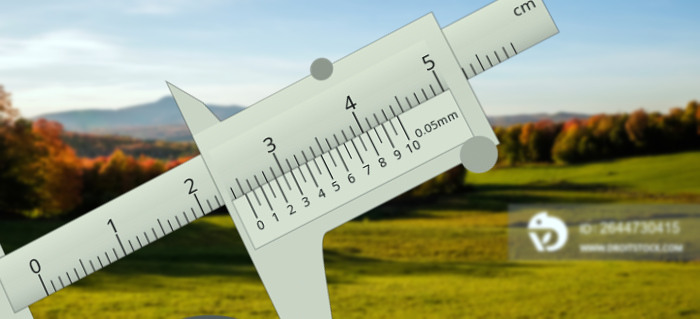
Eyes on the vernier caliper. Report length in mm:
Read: 25.2 mm
